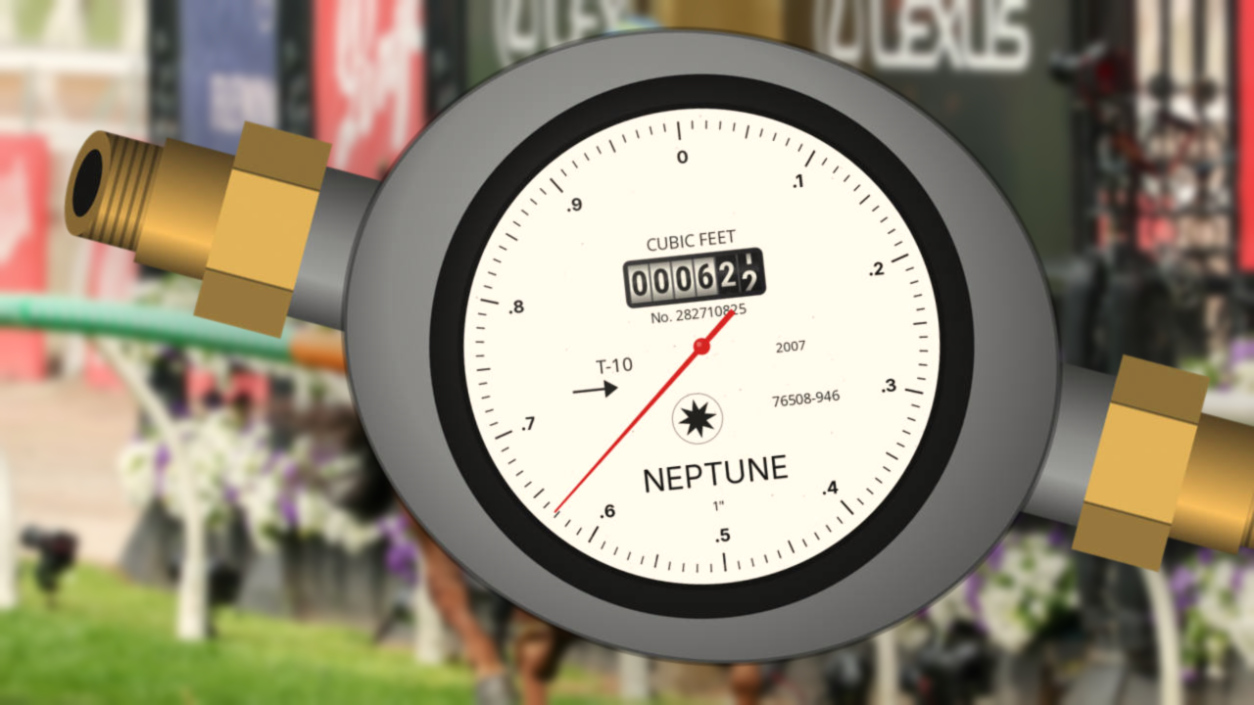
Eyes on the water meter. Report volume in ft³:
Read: 621.63 ft³
